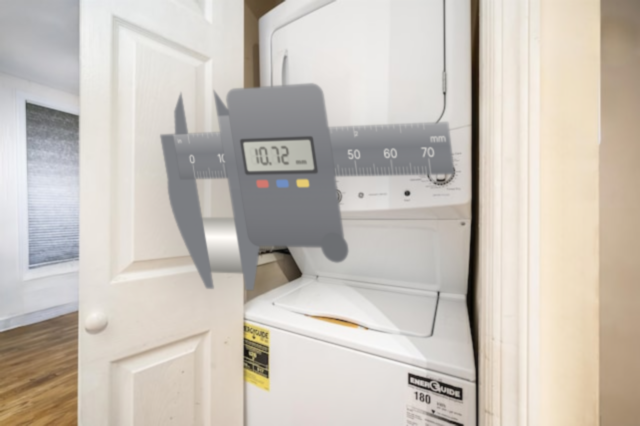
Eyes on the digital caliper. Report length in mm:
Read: 10.72 mm
